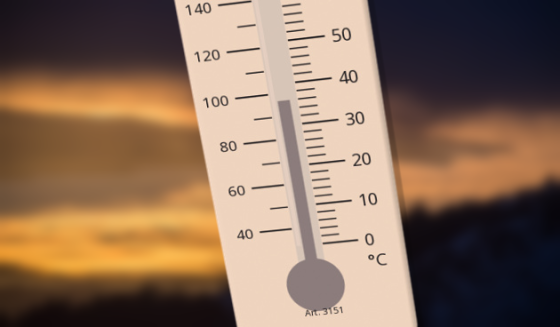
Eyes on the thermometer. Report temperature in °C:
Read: 36 °C
